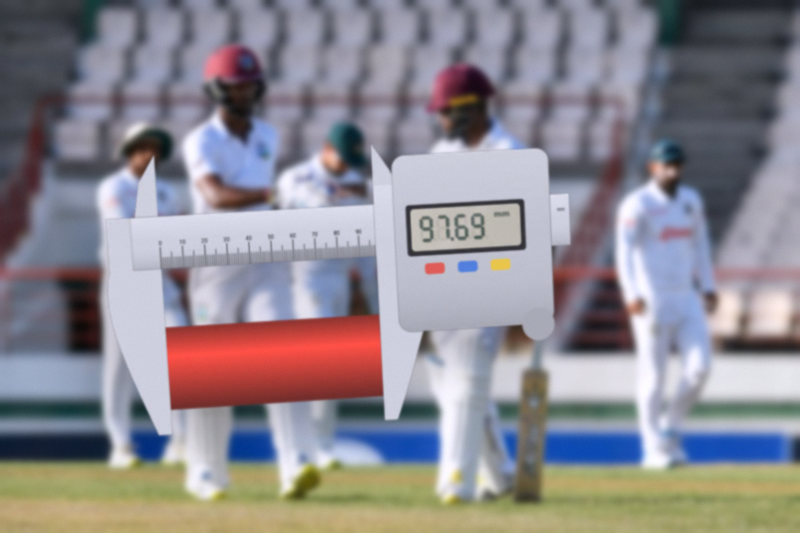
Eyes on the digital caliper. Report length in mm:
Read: 97.69 mm
